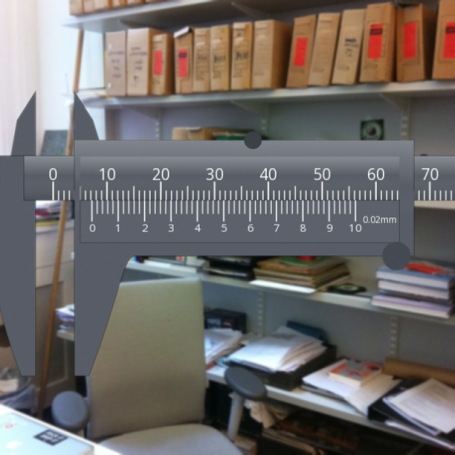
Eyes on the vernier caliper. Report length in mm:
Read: 7.2 mm
